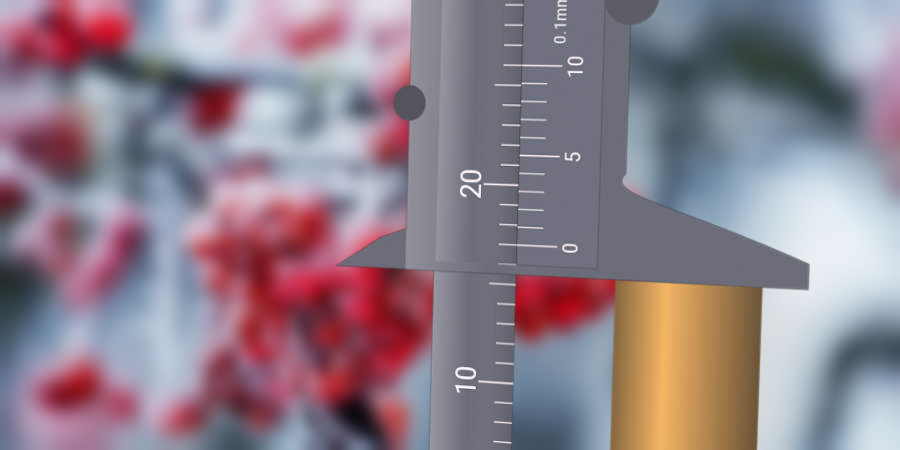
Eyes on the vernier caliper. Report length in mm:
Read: 17.0 mm
